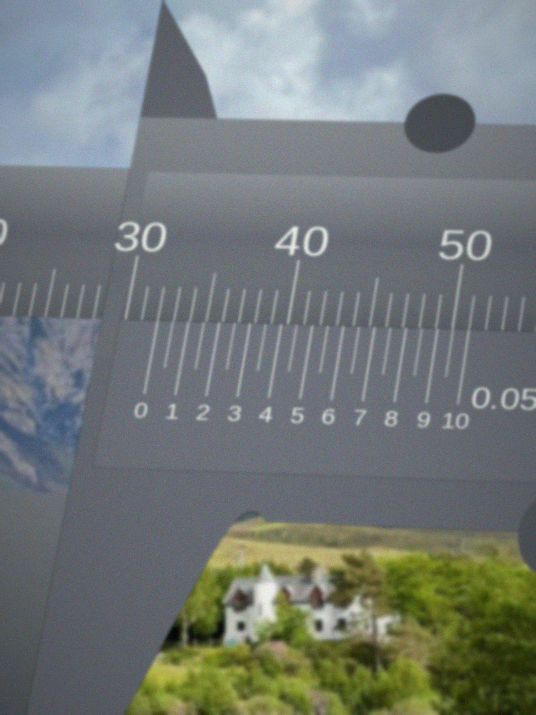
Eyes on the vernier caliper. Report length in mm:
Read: 32.0 mm
